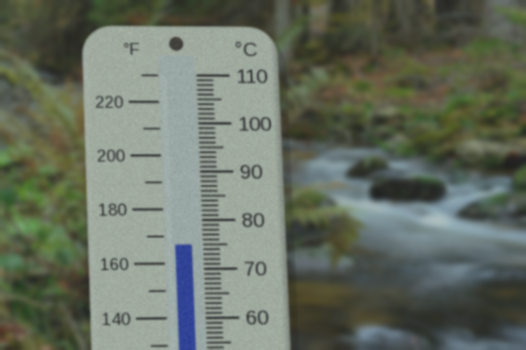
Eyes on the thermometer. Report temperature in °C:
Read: 75 °C
